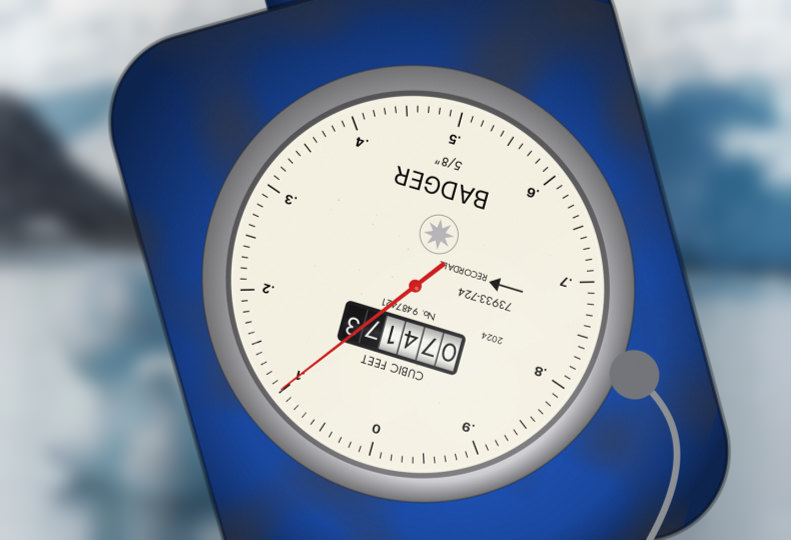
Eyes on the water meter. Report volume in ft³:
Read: 74173.10 ft³
